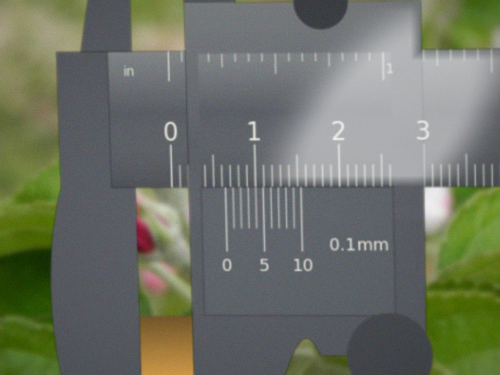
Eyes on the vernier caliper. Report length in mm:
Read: 6.4 mm
